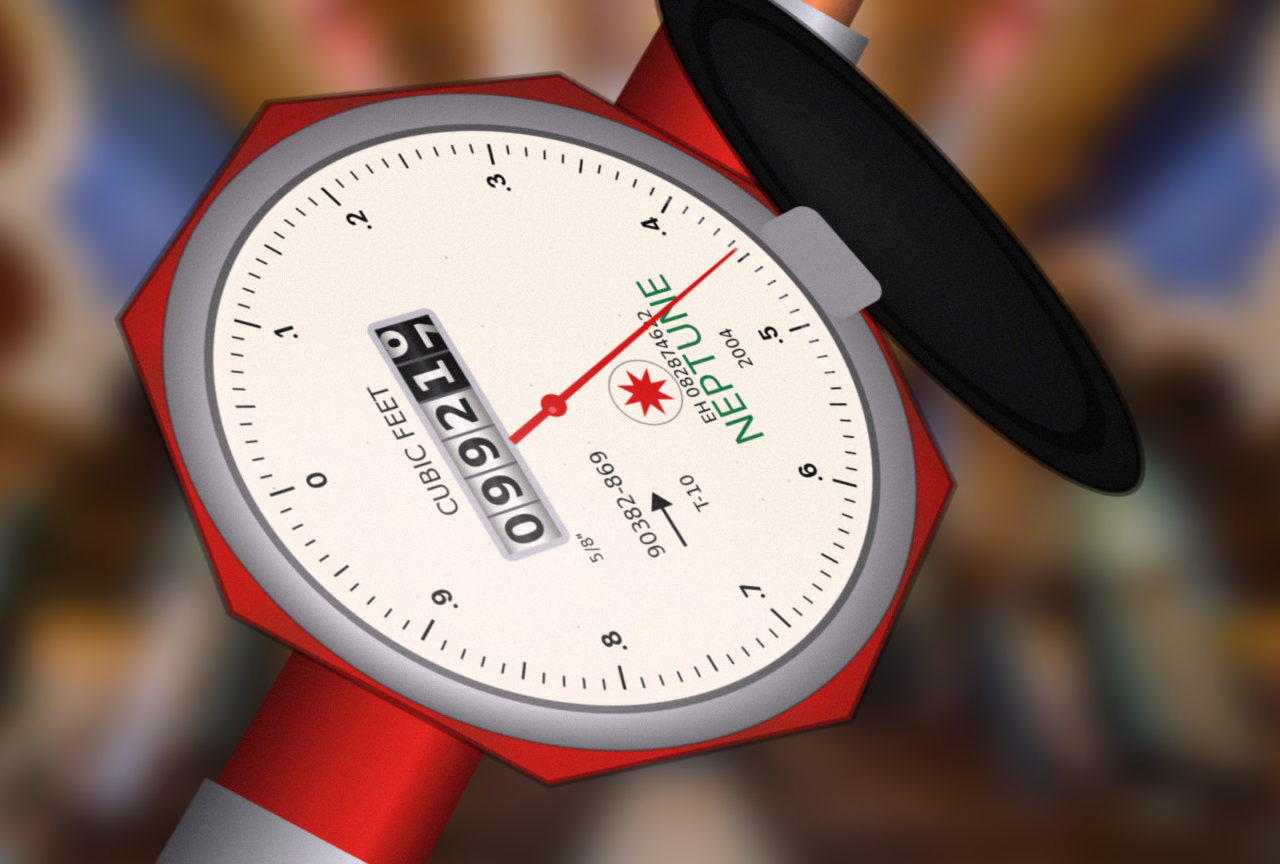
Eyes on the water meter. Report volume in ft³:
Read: 99216.44 ft³
